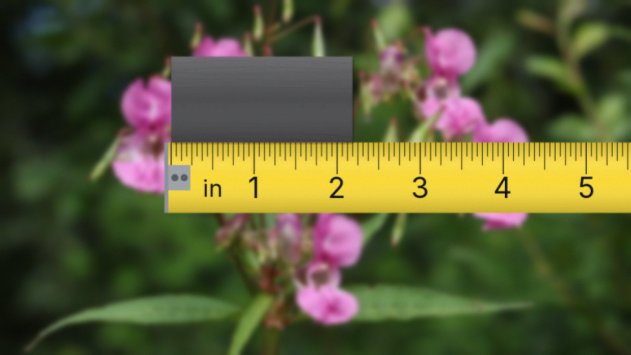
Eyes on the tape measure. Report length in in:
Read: 2.1875 in
